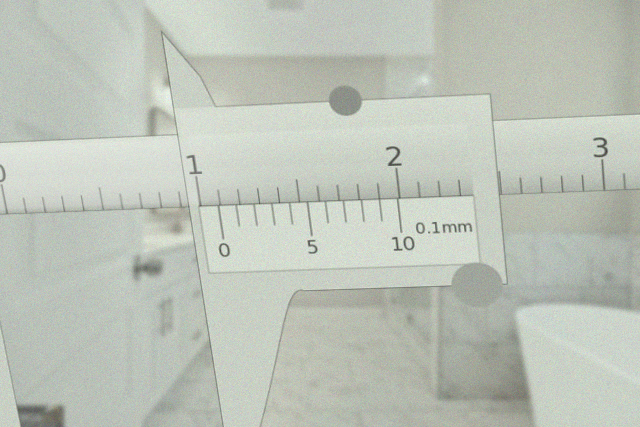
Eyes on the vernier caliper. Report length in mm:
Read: 10.9 mm
